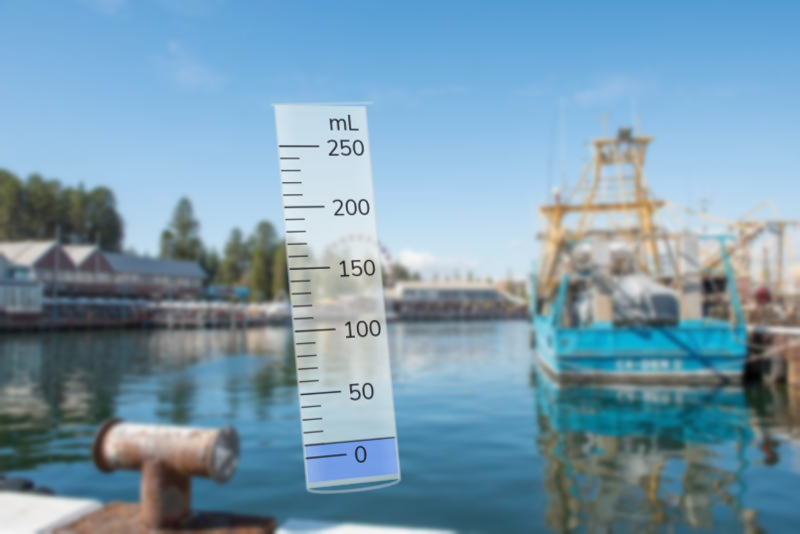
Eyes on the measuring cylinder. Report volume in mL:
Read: 10 mL
